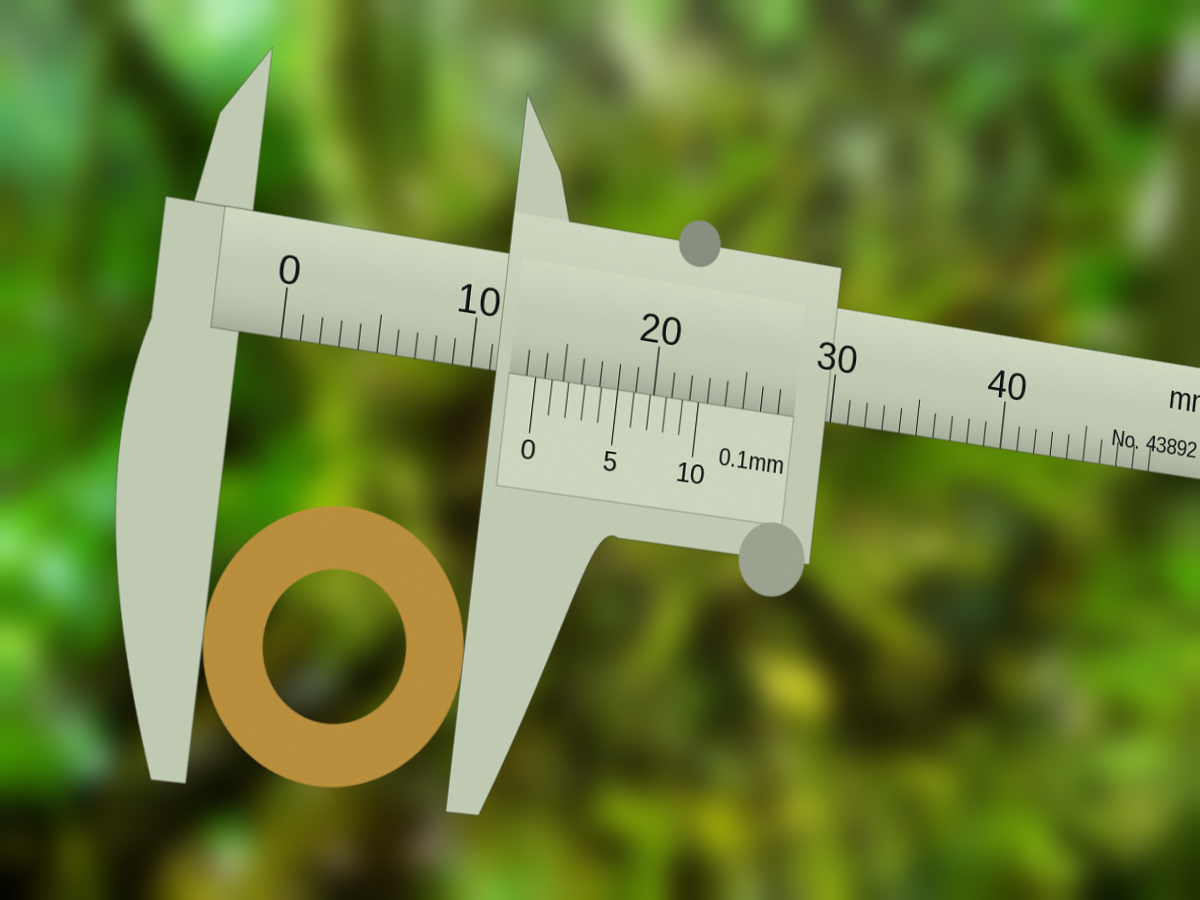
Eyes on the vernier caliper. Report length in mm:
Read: 13.5 mm
